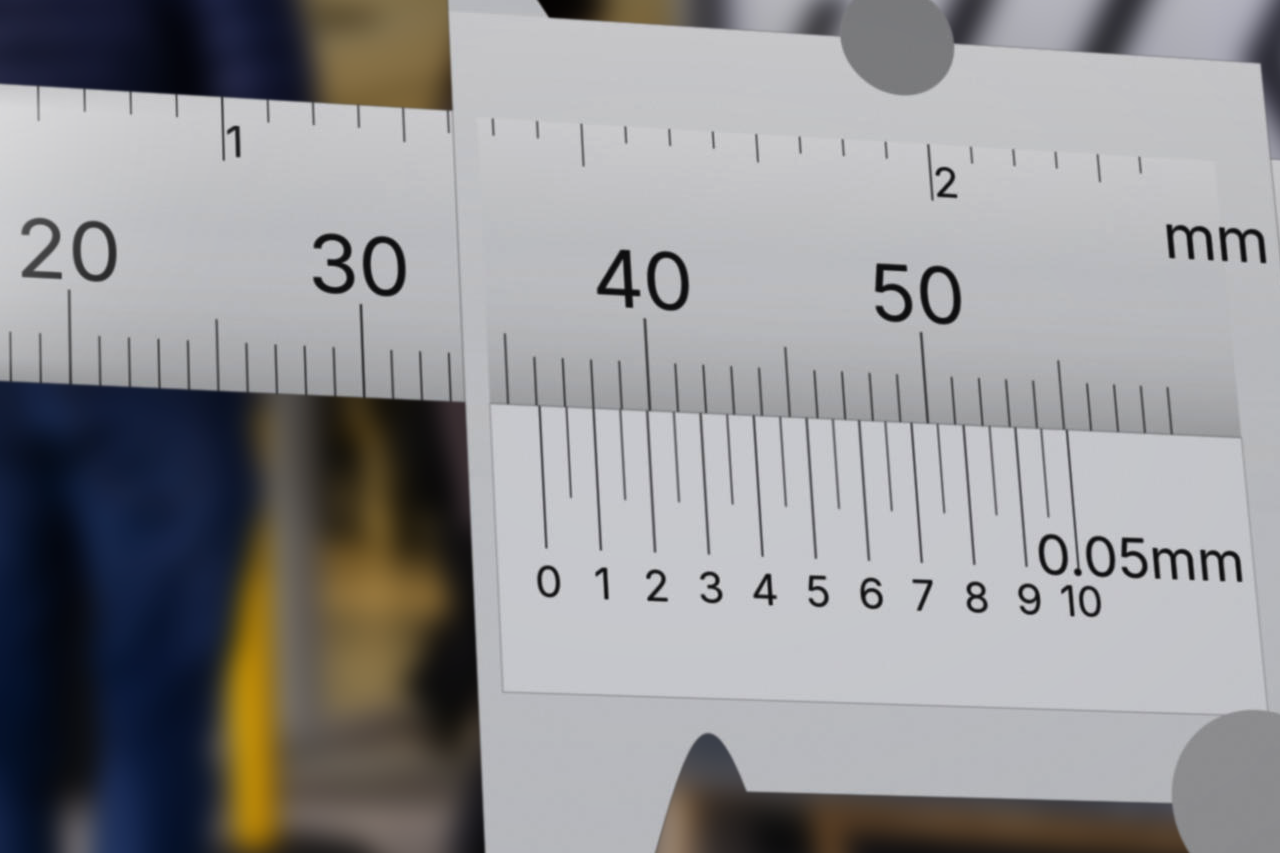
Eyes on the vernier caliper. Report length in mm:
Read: 36.1 mm
